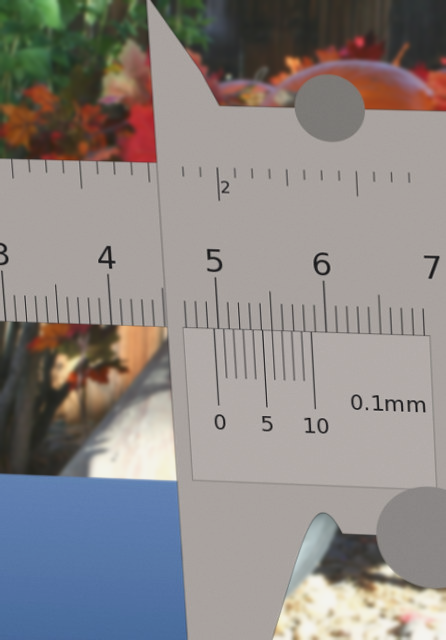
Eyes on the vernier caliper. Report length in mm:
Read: 49.6 mm
